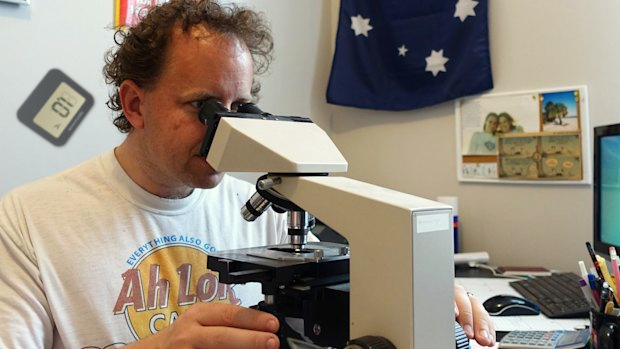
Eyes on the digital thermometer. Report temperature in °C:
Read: 1.0 °C
